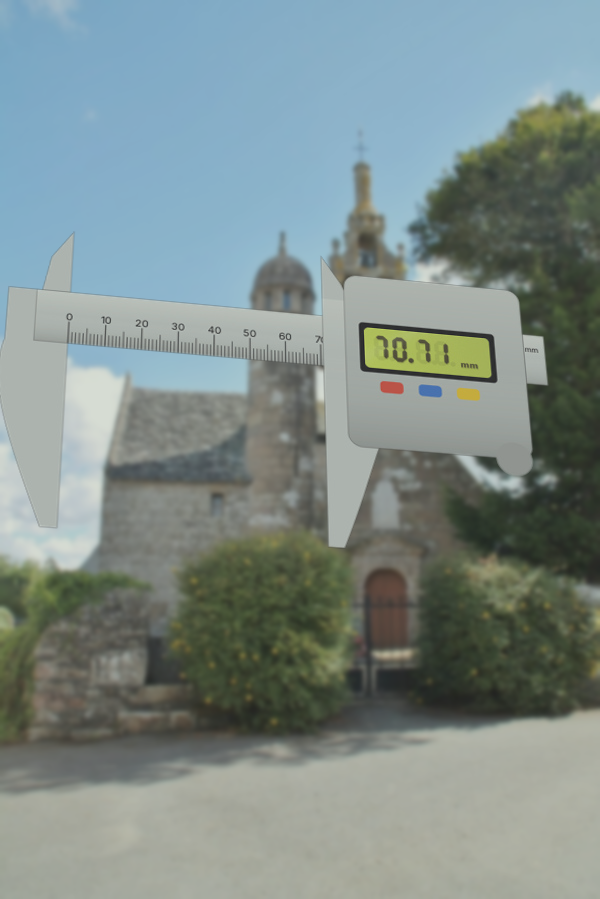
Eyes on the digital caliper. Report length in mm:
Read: 70.71 mm
